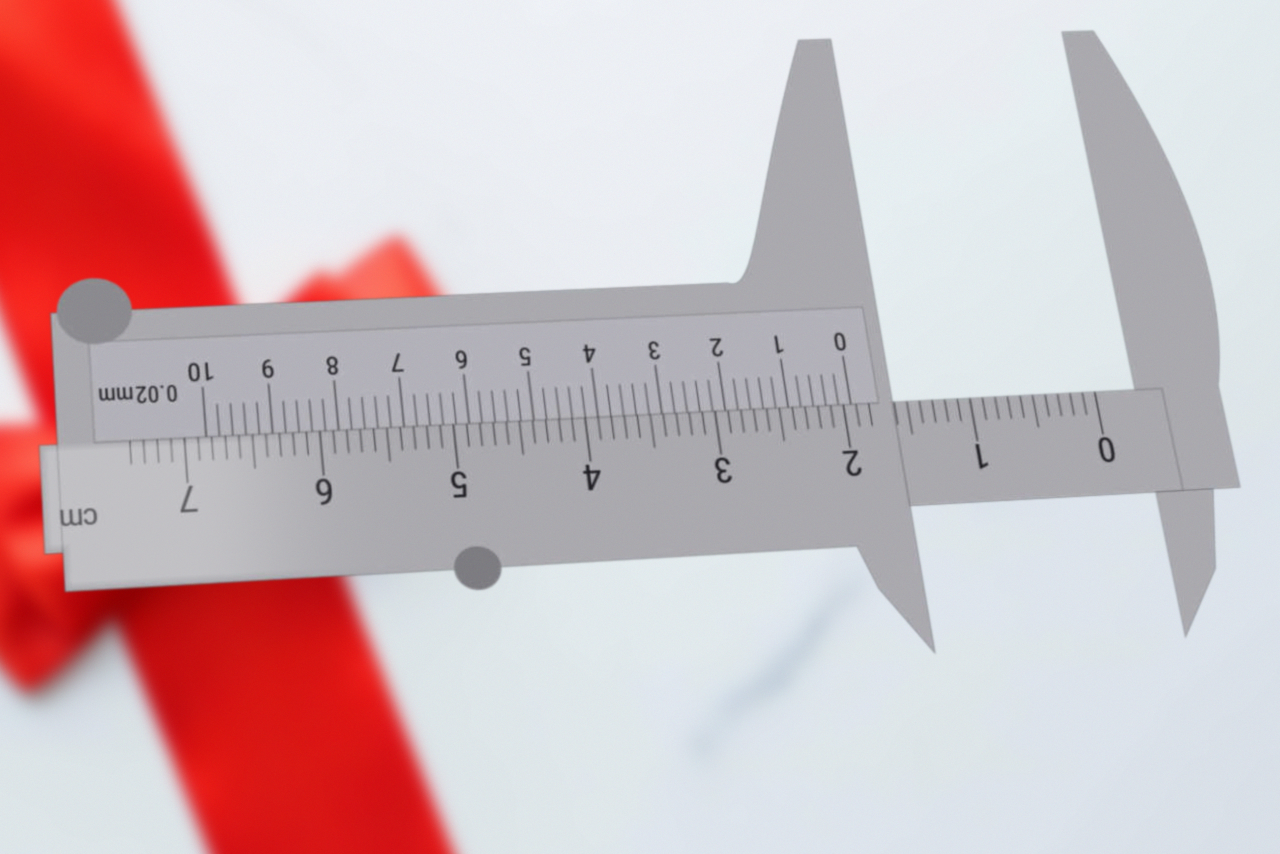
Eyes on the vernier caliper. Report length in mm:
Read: 19.4 mm
